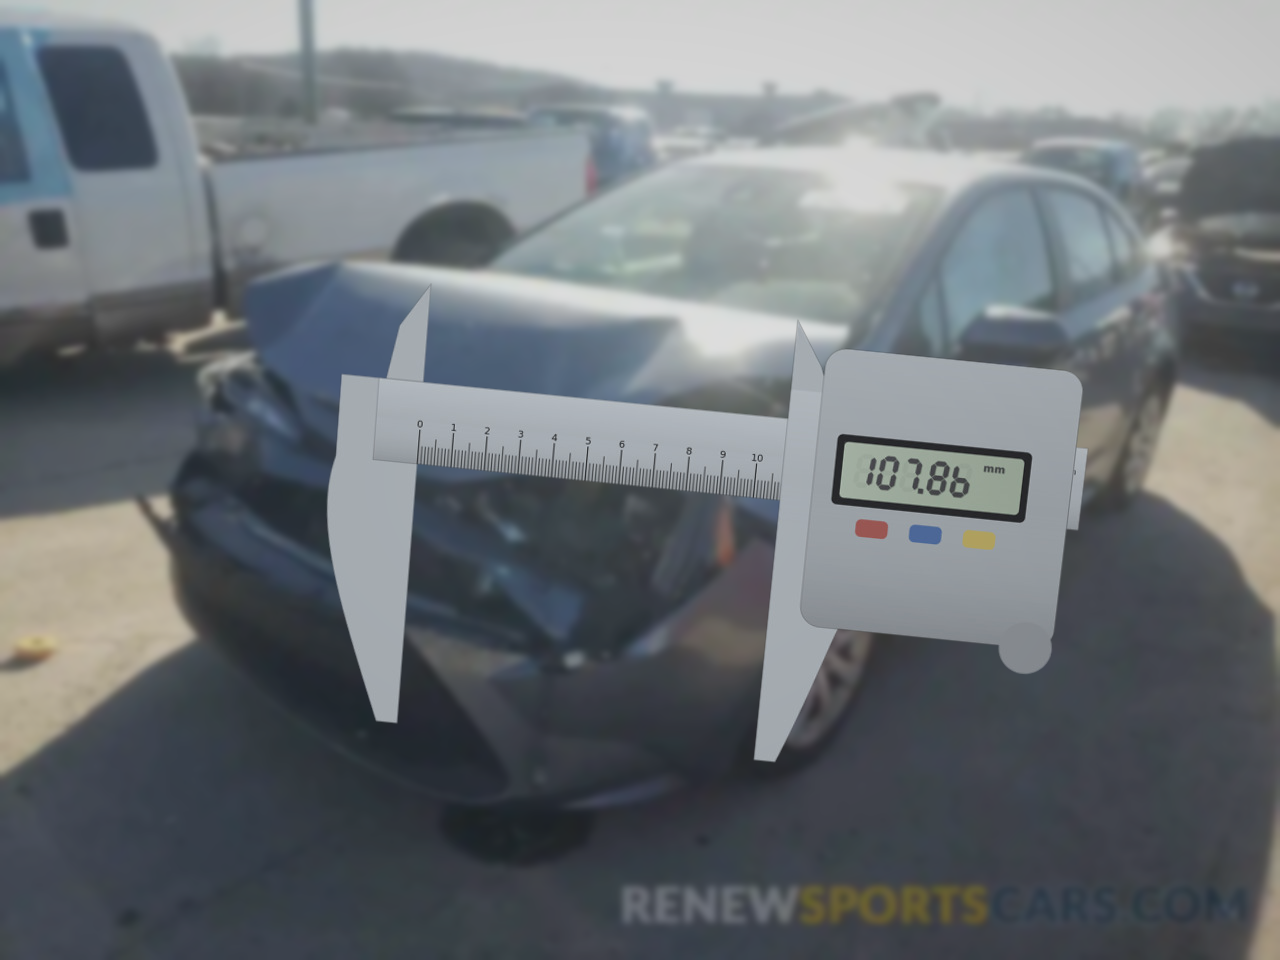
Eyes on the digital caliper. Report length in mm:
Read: 107.86 mm
